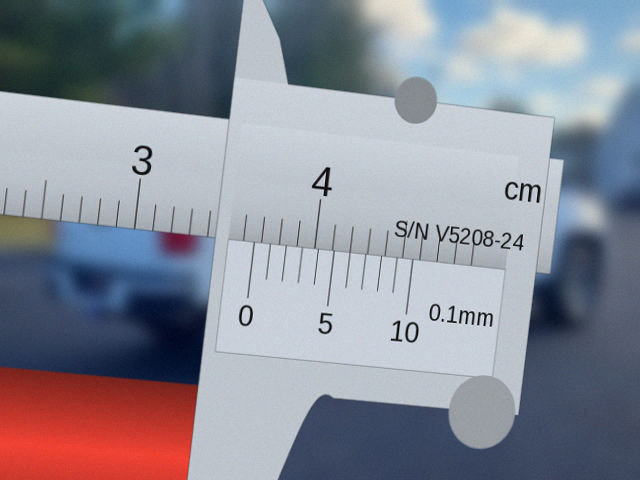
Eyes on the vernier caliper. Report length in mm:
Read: 36.6 mm
